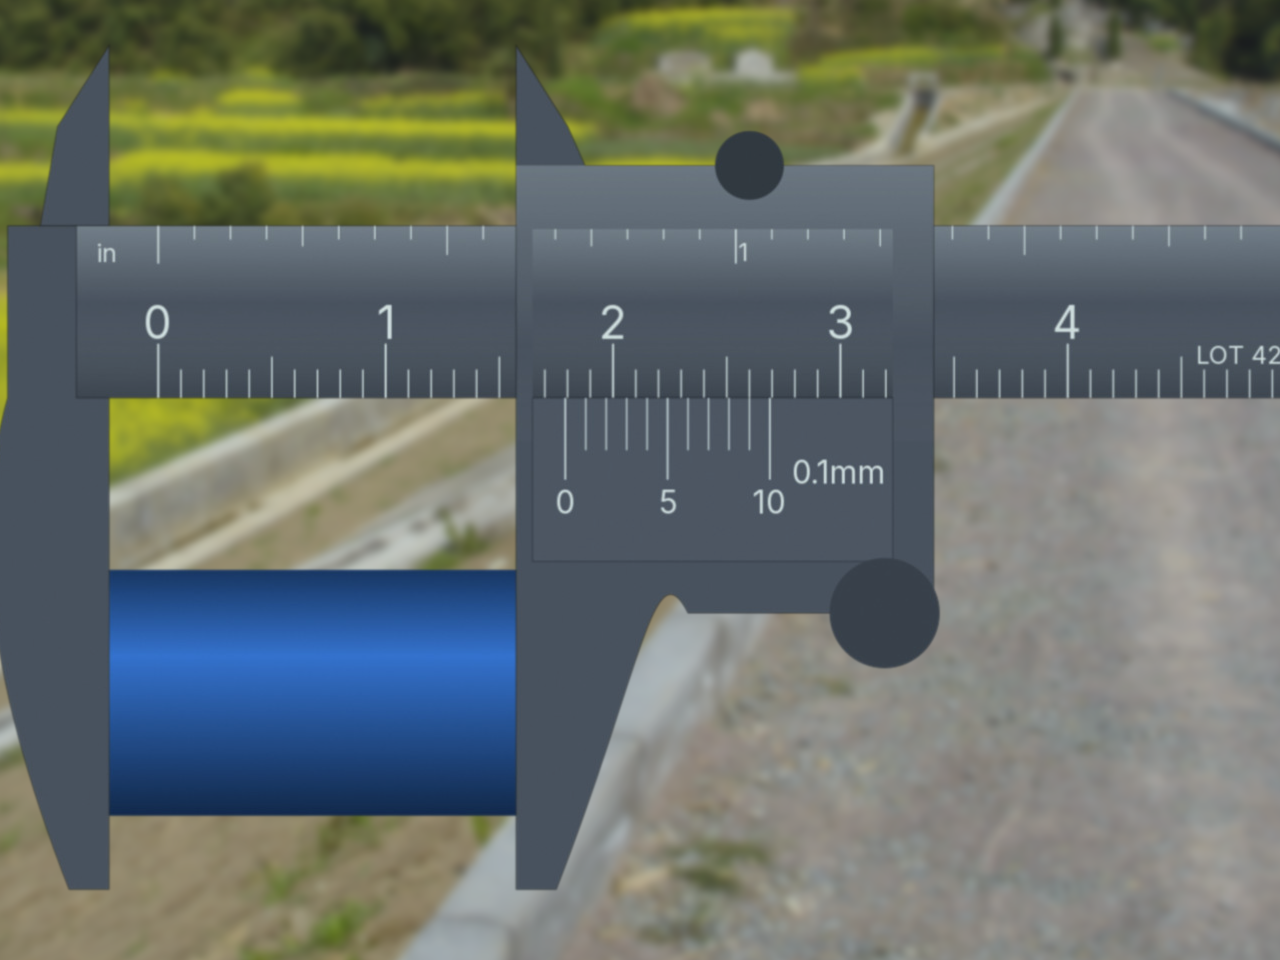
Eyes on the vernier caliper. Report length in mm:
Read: 17.9 mm
